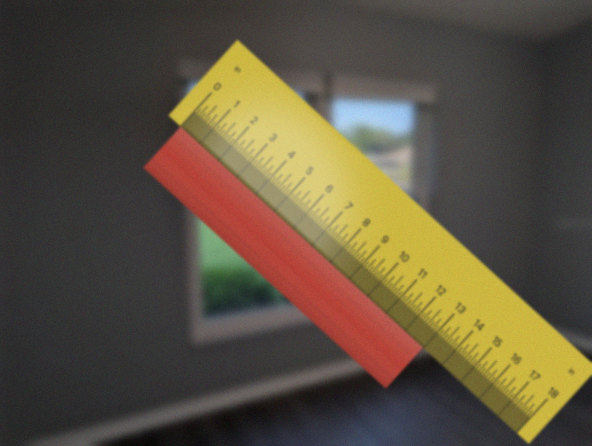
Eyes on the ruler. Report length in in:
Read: 13 in
